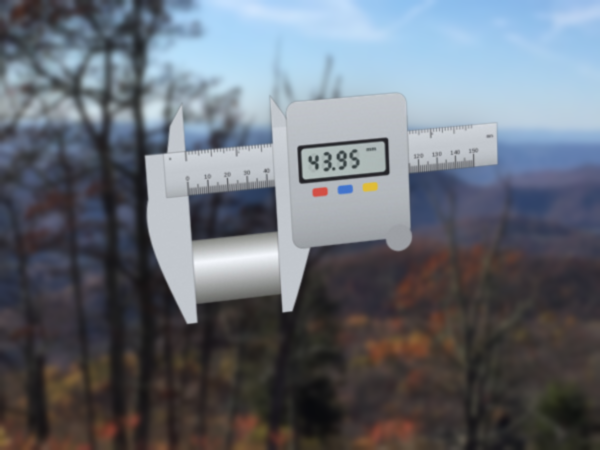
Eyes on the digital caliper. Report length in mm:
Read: 43.95 mm
